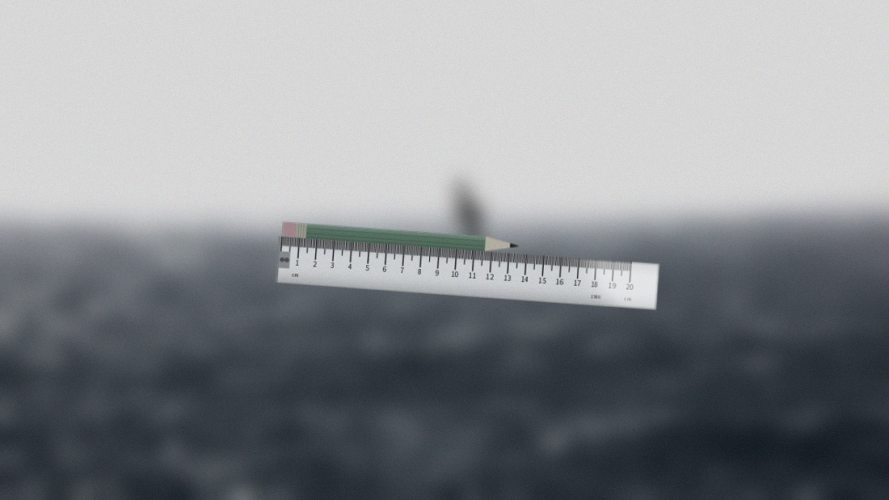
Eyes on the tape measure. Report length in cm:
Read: 13.5 cm
